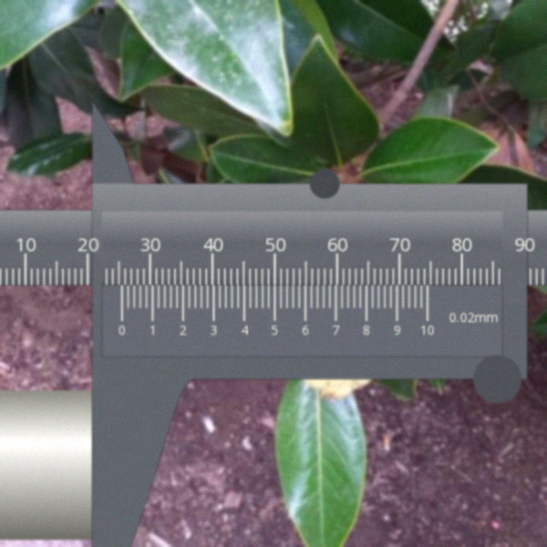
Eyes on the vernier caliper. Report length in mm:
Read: 25.5 mm
